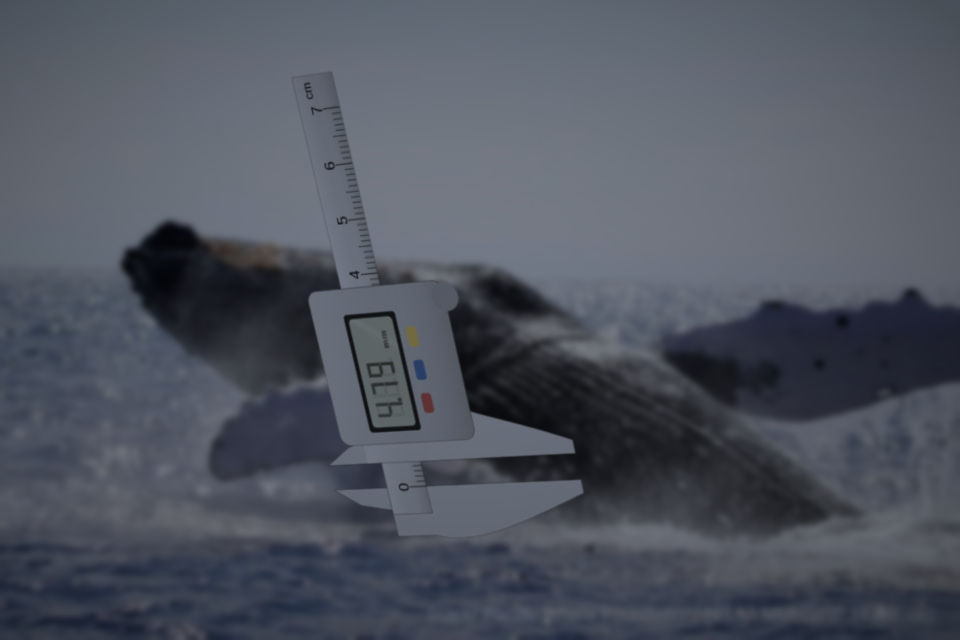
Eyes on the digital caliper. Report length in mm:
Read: 4.79 mm
